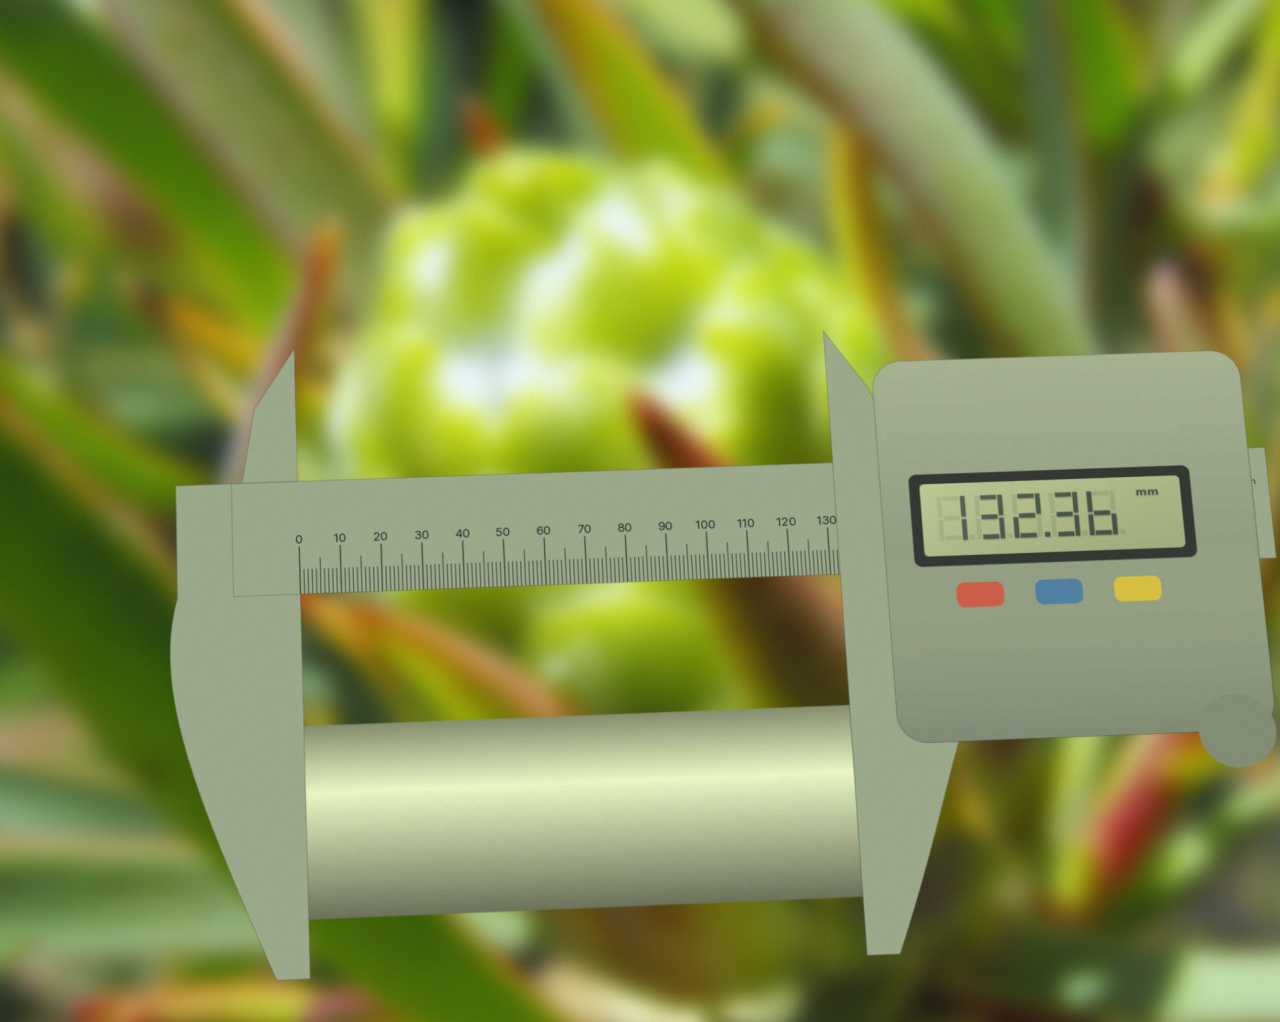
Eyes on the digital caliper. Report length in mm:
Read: 132.36 mm
